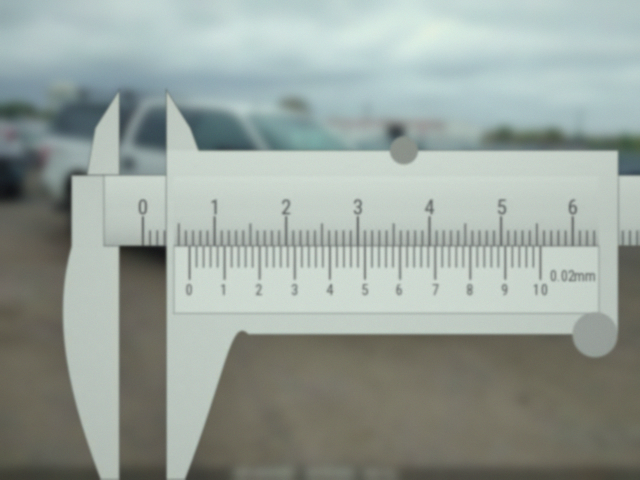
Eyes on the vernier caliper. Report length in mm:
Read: 6.5 mm
